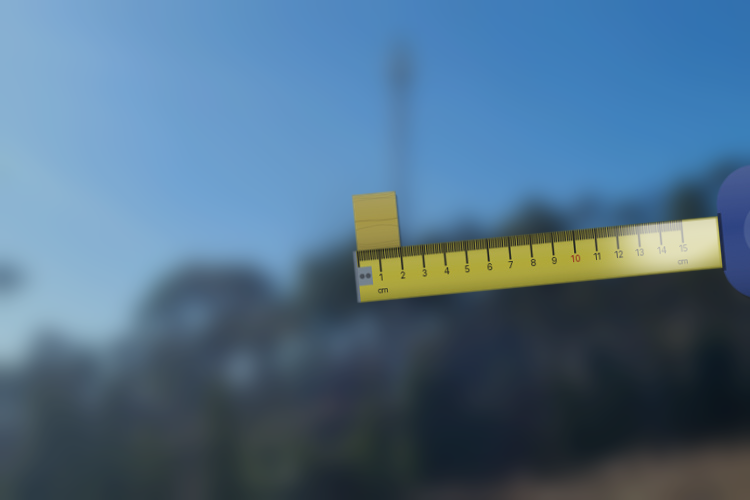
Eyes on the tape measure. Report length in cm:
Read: 2 cm
